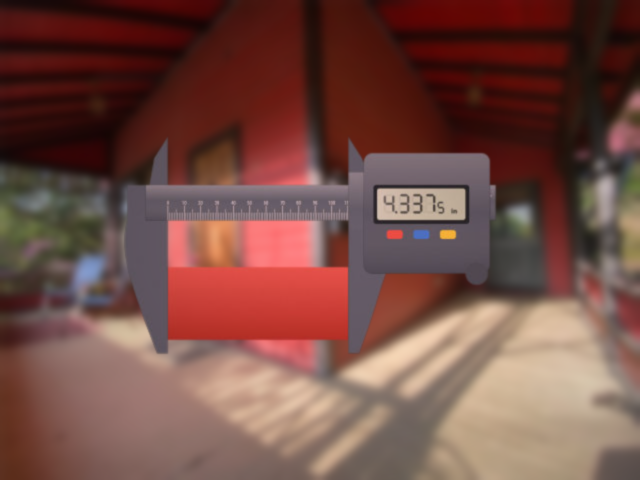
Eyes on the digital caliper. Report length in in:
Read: 4.3375 in
